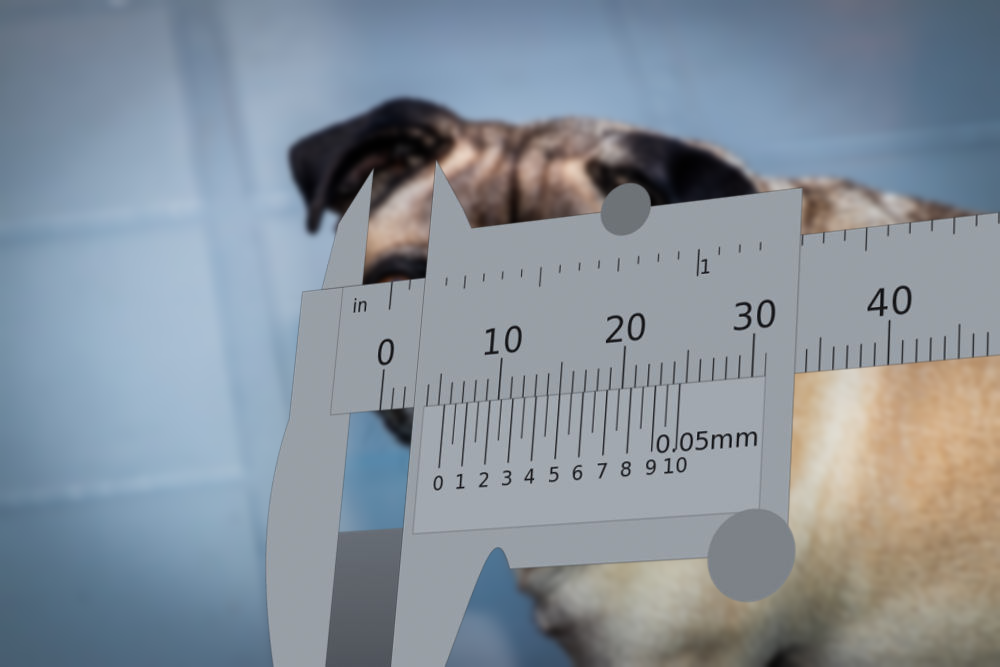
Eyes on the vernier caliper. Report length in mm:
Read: 5.5 mm
